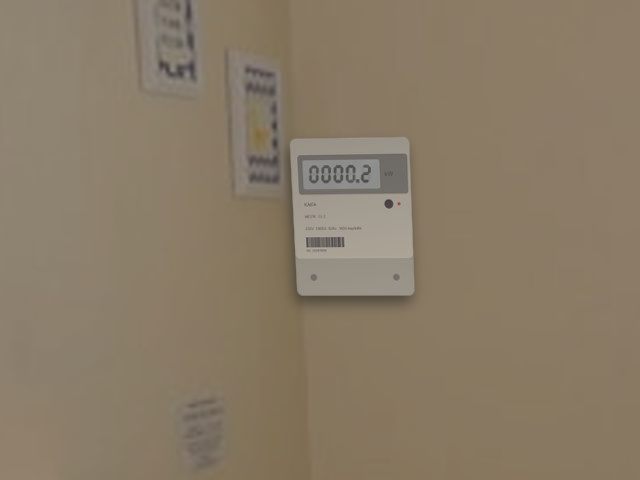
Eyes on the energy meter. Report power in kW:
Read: 0.2 kW
